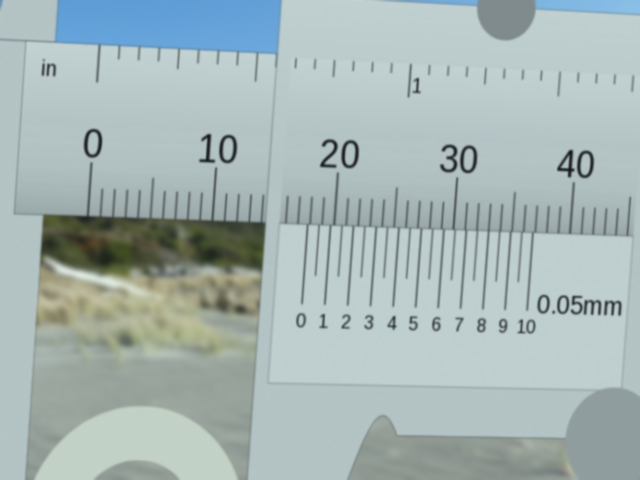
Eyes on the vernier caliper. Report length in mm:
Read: 17.8 mm
